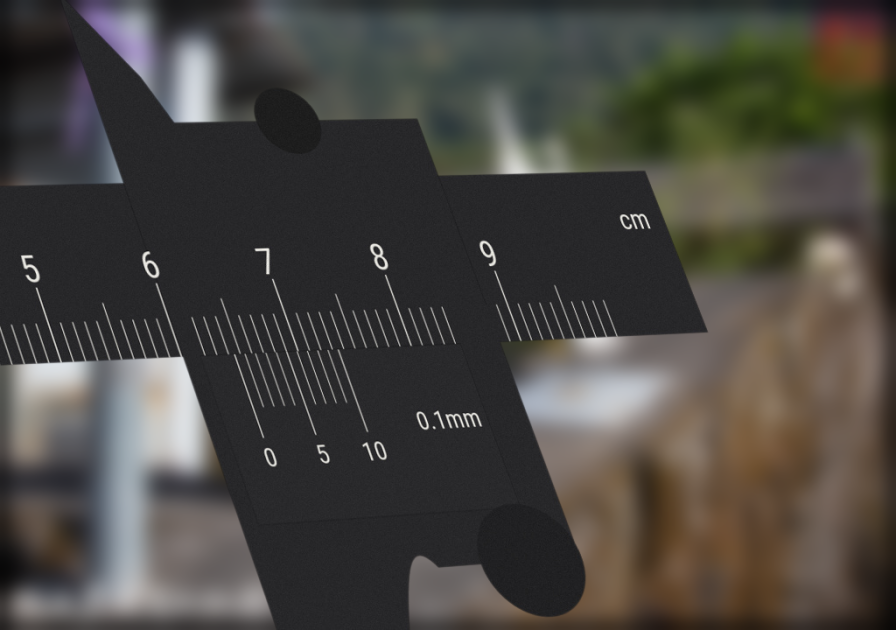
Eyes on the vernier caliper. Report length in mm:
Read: 64.5 mm
